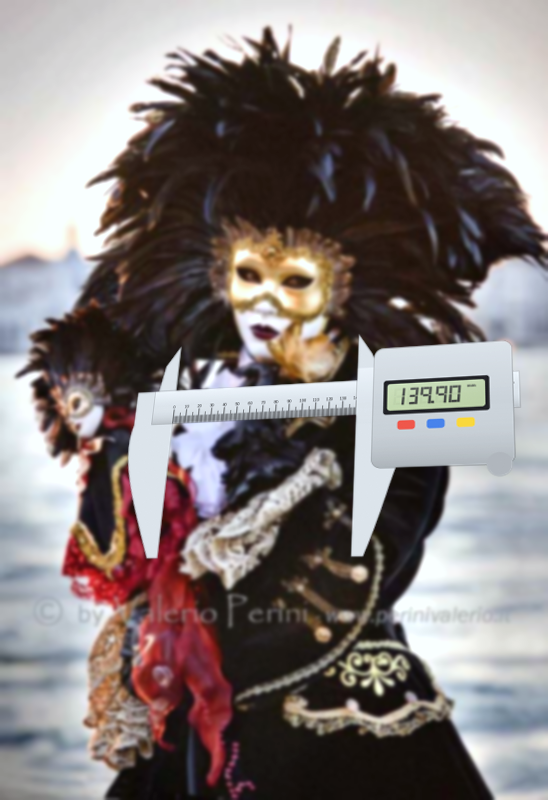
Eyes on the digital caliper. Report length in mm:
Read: 139.90 mm
